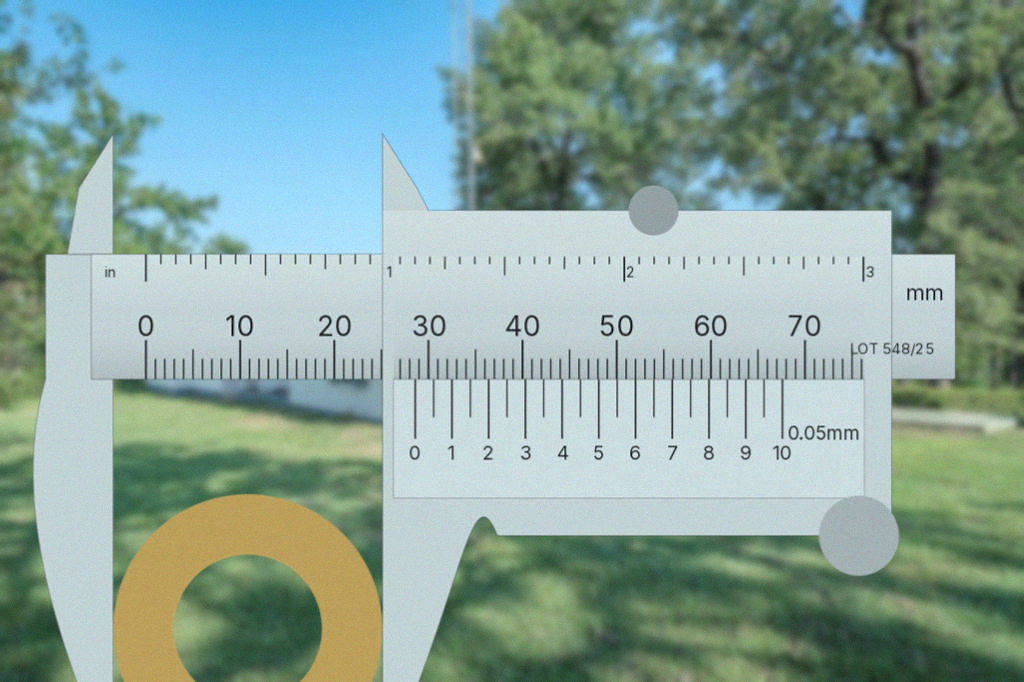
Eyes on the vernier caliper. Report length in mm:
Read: 28.6 mm
